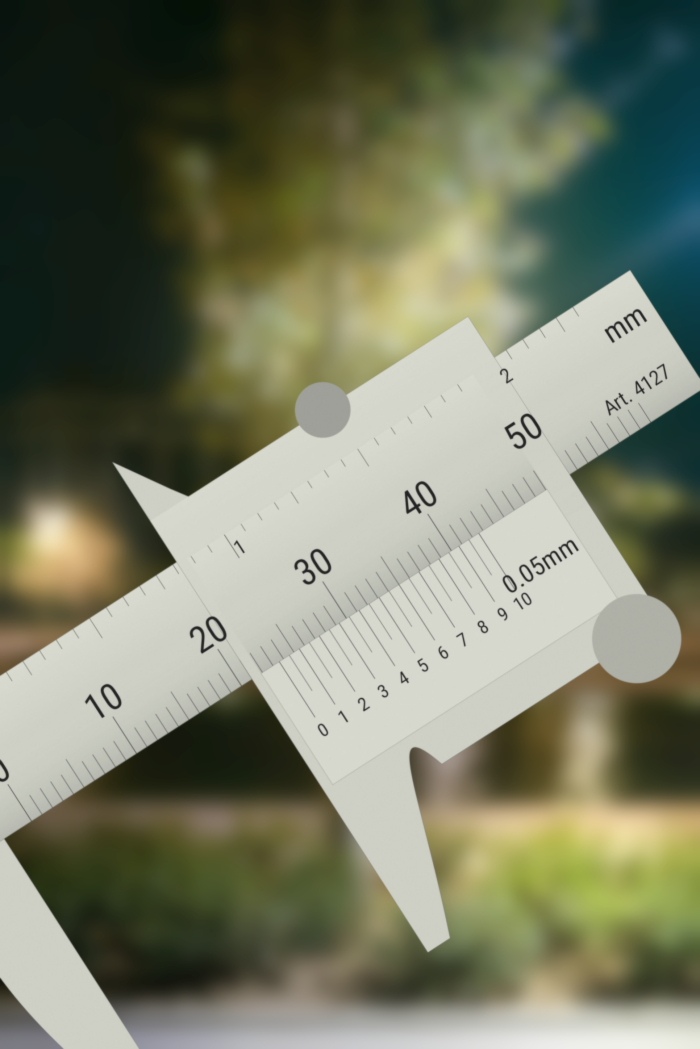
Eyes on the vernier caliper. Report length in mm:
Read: 23.6 mm
